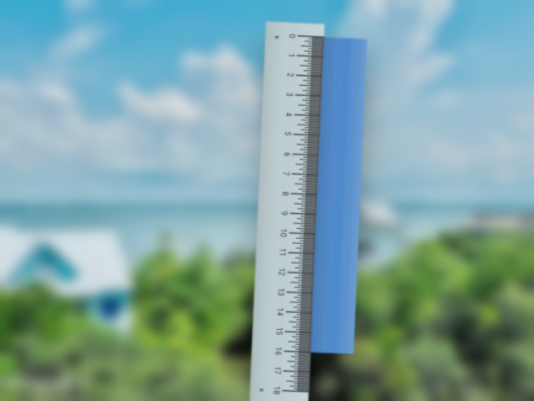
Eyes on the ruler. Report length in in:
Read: 16 in
